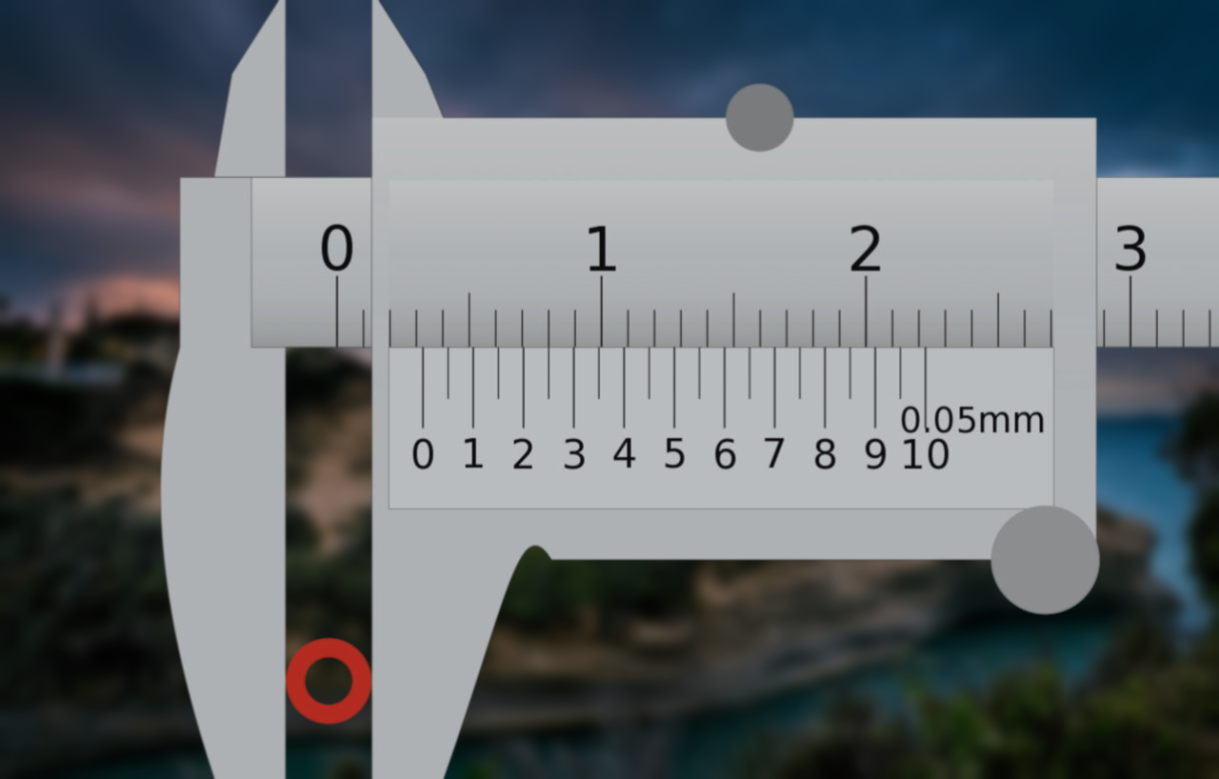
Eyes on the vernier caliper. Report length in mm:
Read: 3.25 mm
